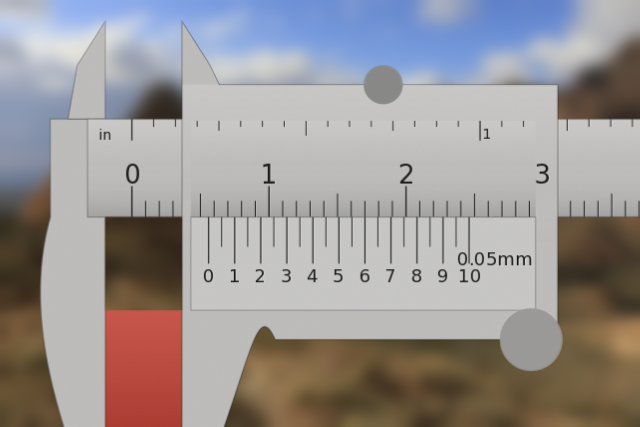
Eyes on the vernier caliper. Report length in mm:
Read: 5.6 mm
